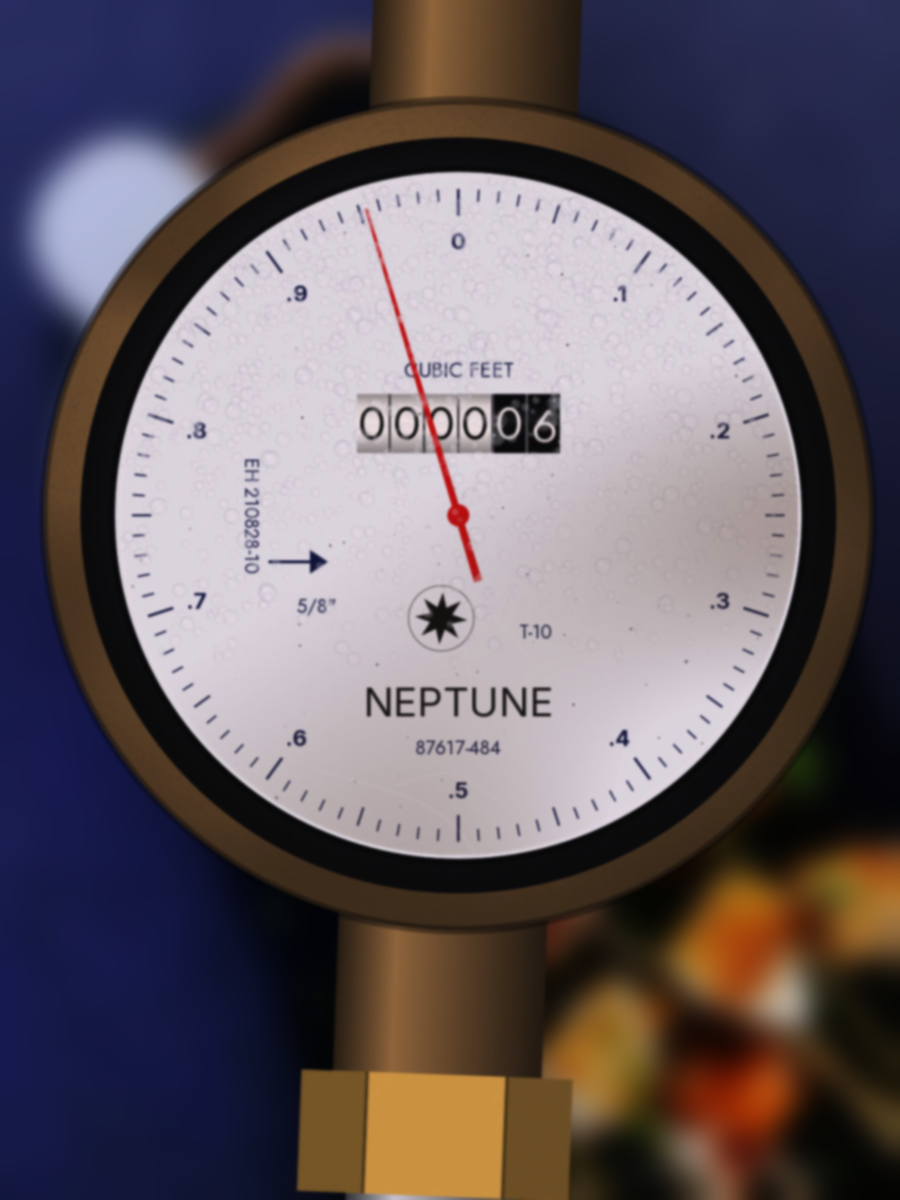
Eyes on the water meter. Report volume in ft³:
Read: 5.95 ft³
